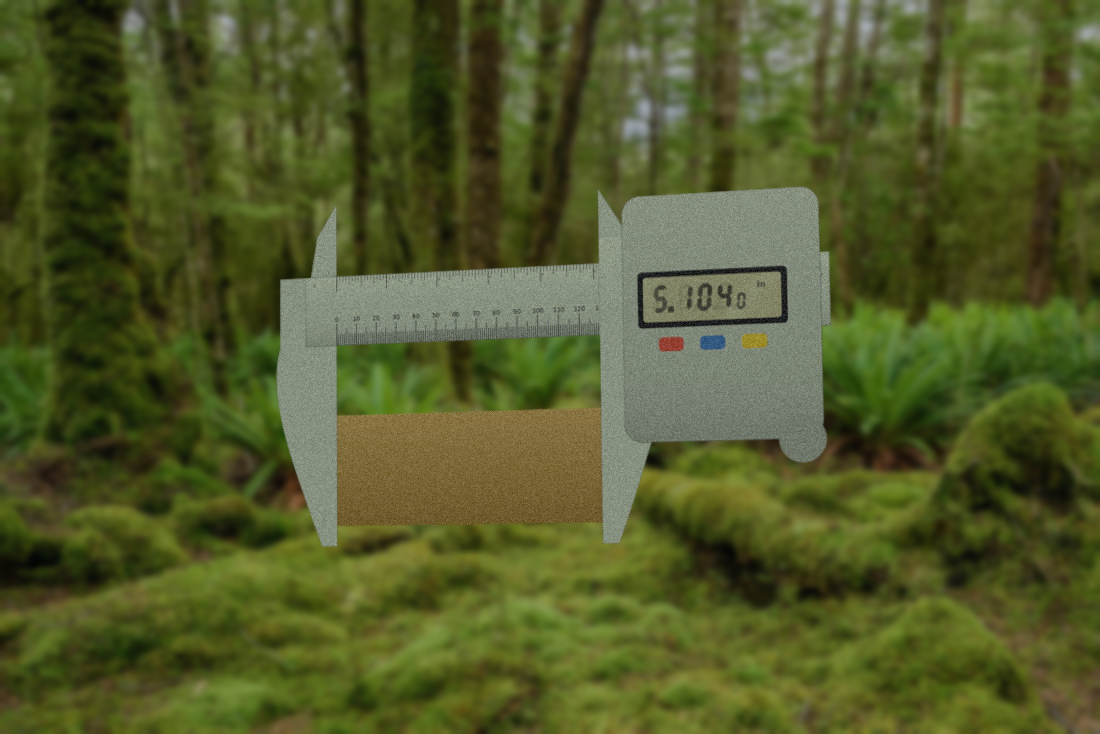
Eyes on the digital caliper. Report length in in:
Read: 5.1040 in
